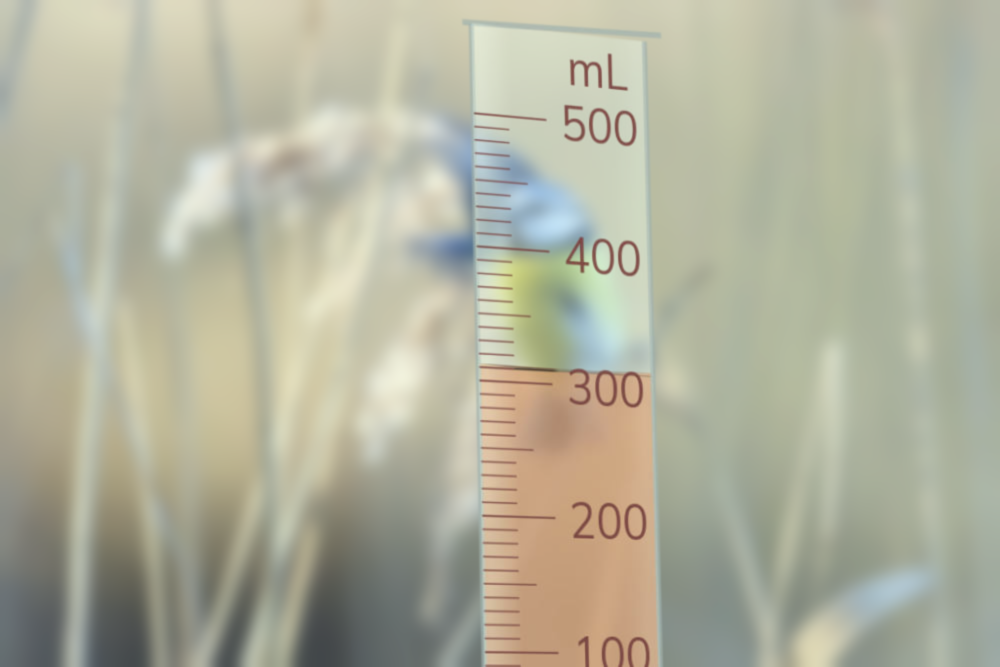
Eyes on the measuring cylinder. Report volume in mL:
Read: 310 mL
